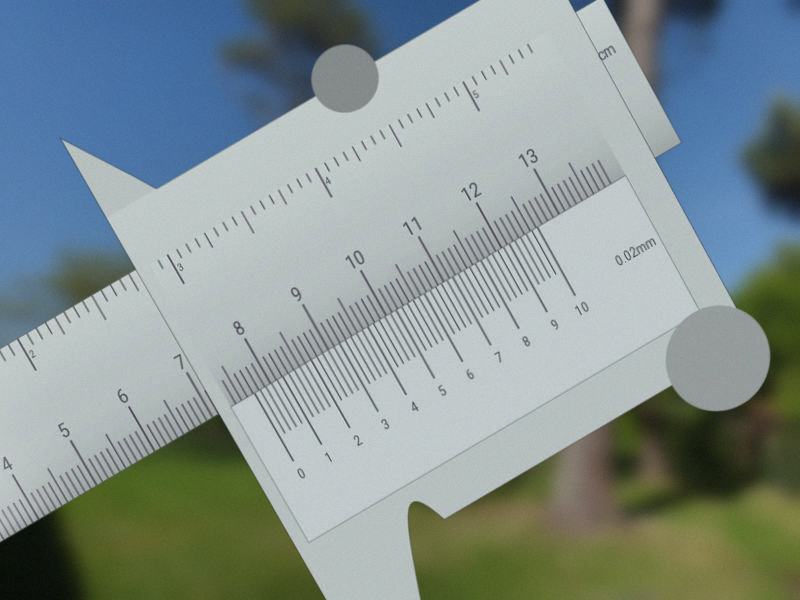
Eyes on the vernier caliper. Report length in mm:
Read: 77.2 mm
